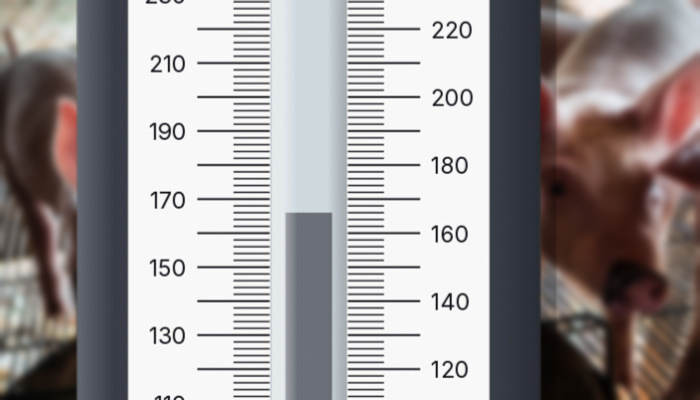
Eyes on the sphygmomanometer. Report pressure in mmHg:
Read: 166 mmHg
